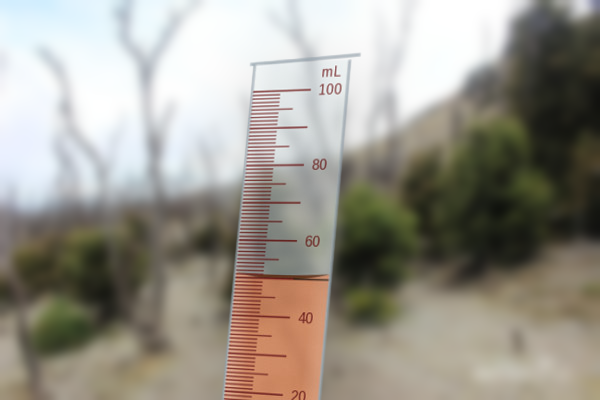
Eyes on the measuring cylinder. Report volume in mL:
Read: 50 mL
